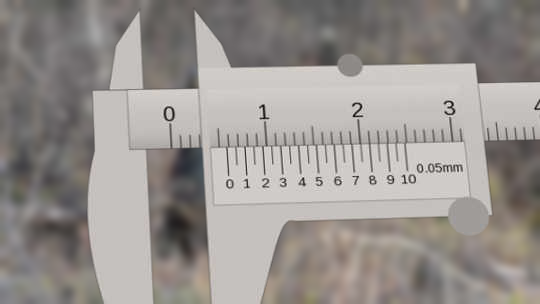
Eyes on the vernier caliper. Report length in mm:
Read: 5.8 mm
